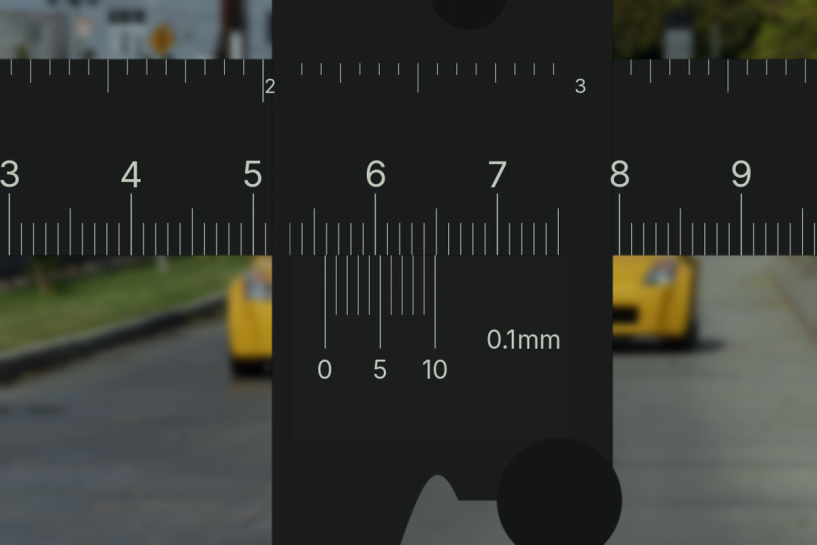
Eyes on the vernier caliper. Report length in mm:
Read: 55.9 mm
